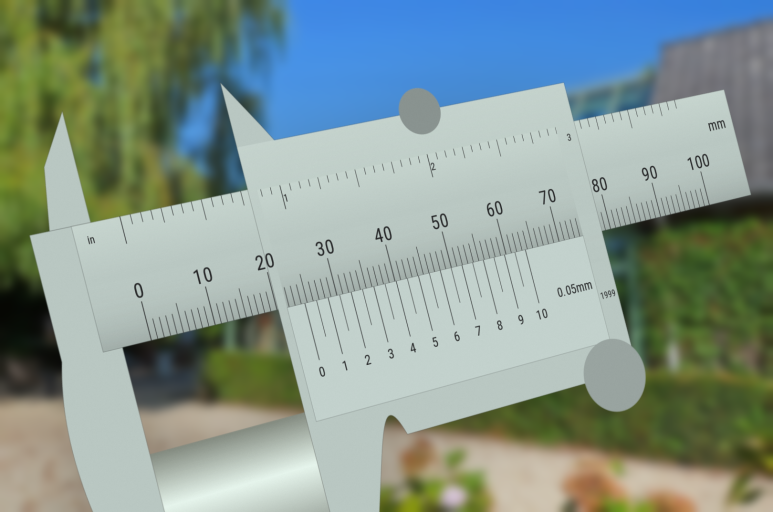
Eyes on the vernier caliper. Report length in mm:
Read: 24.6 mm
